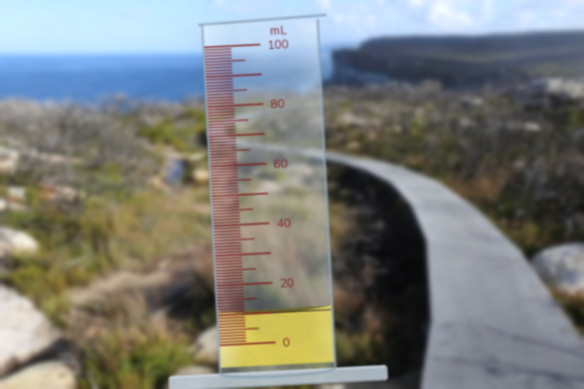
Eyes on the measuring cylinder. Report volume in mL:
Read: 10 mL
